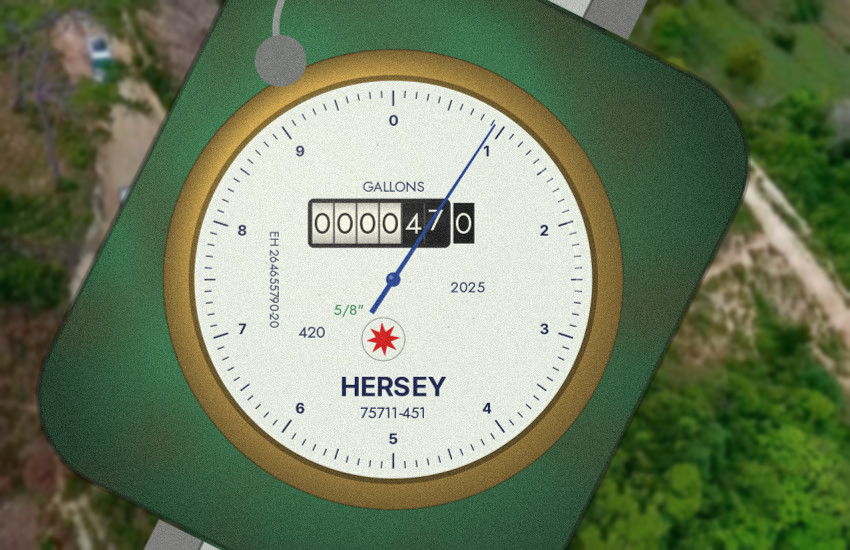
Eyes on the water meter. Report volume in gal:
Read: 470.9 gal
